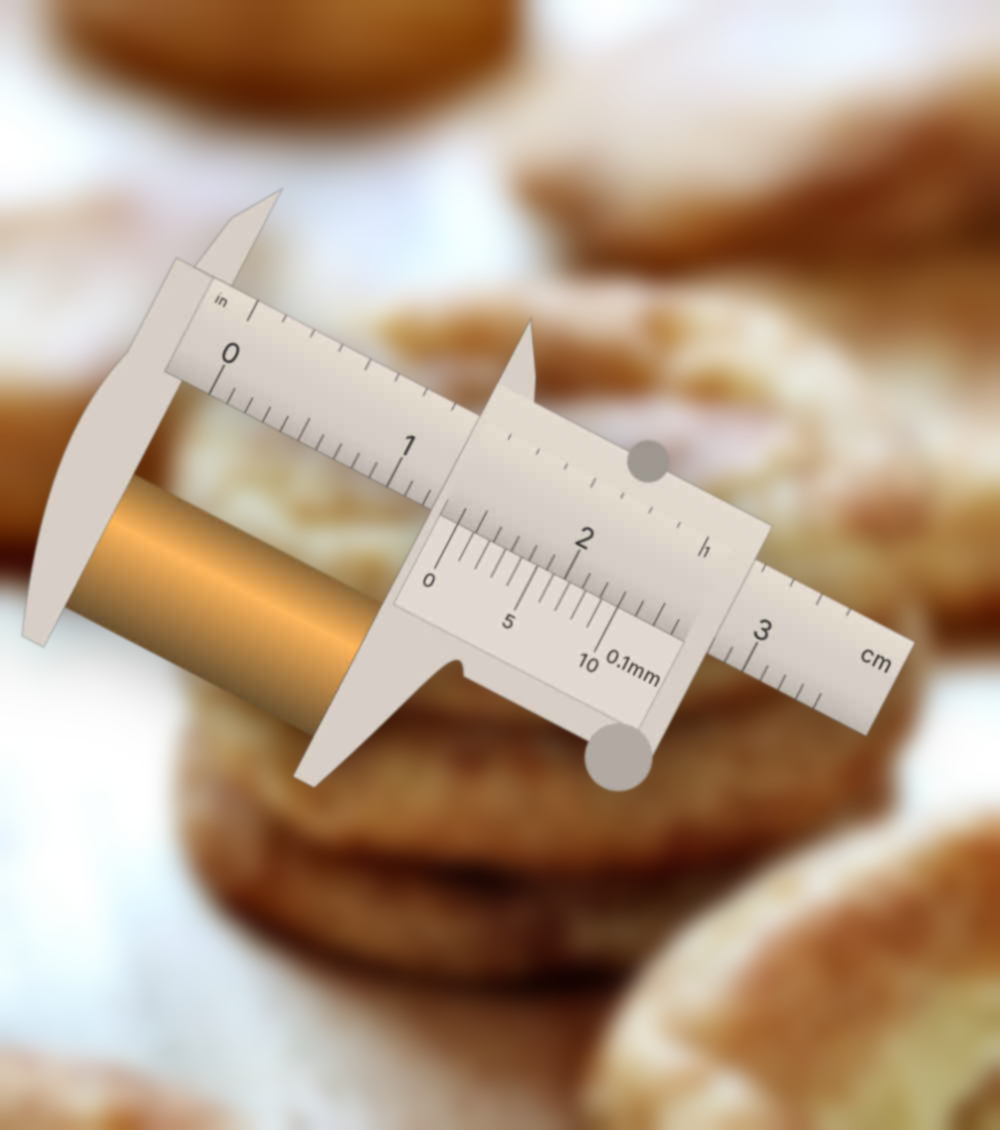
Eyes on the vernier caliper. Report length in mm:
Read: 14.0 mm
